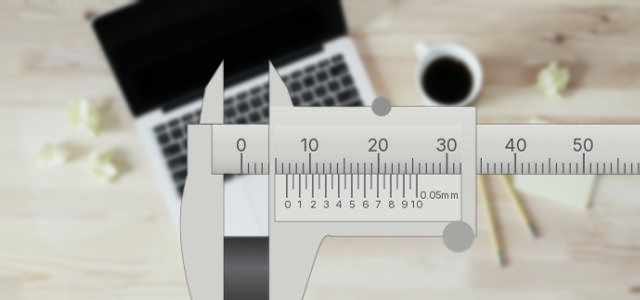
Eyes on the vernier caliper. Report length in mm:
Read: 6.6 mm
